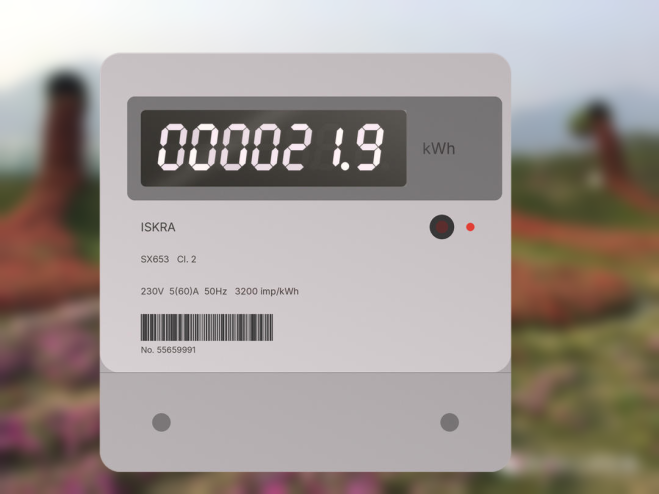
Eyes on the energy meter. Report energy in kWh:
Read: 21.9 kWh
